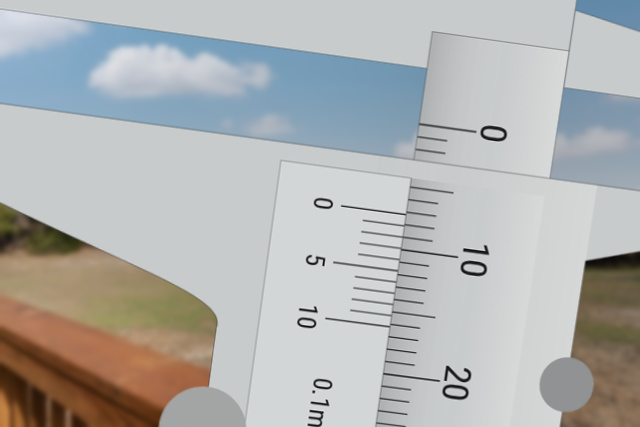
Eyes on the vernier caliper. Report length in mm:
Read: 7.2 mm
